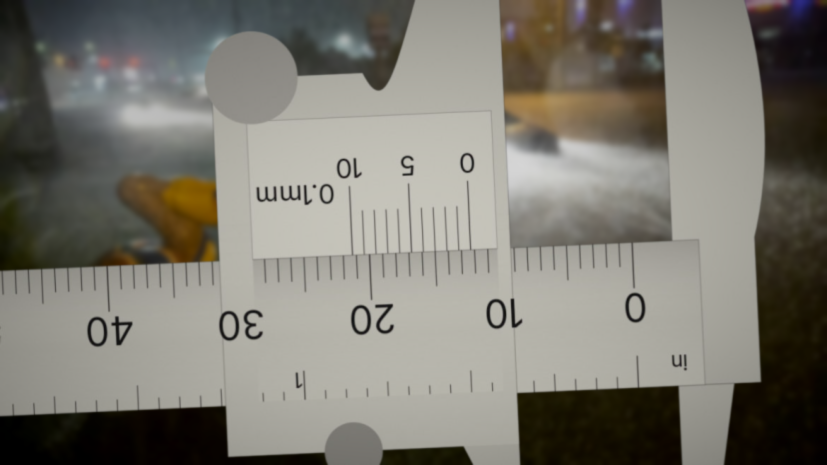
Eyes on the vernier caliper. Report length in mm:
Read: 12.3 mm
